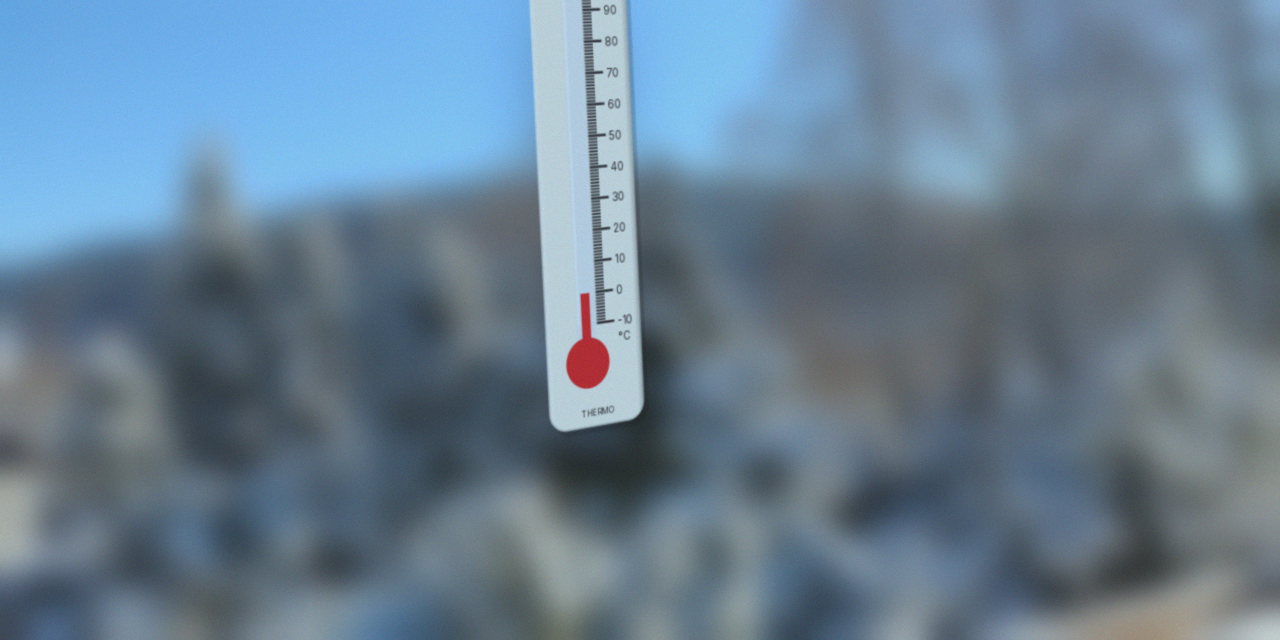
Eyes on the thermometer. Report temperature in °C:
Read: 0 °C
